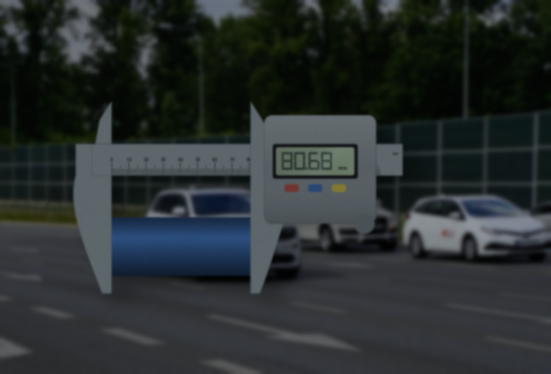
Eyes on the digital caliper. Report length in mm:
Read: 80.68 mm
